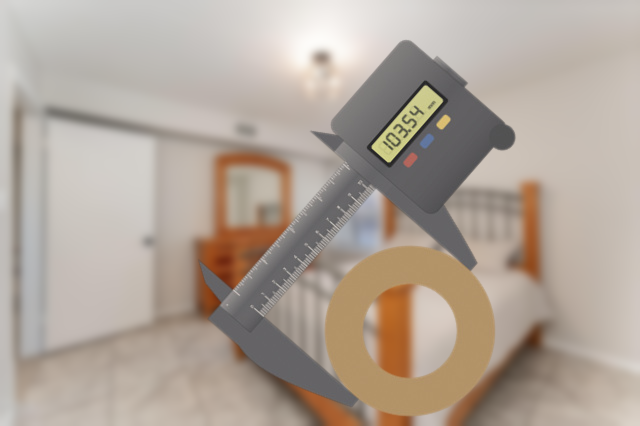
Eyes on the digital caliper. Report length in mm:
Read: 103.54 mm
